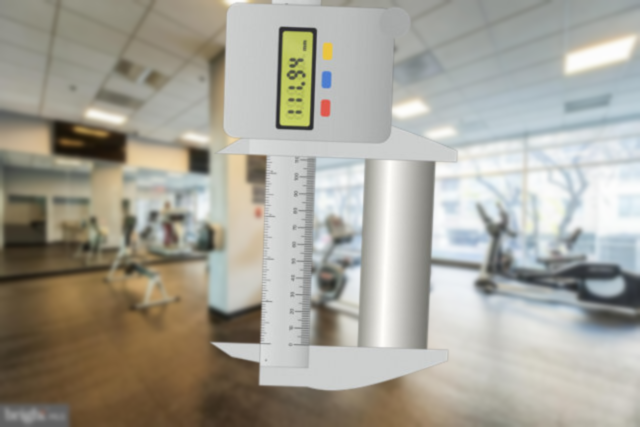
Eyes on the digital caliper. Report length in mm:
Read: 111.94 mm
